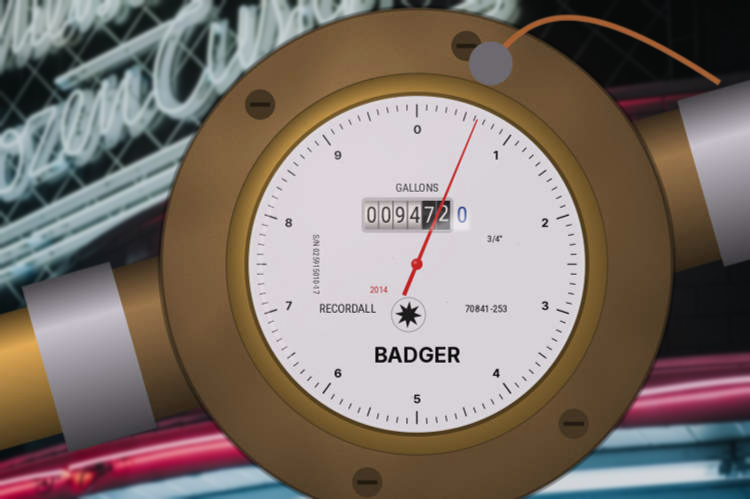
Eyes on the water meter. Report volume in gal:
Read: 94720.6 gal
